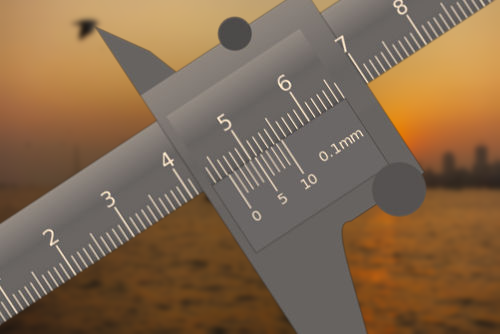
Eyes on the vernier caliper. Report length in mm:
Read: 46.2 mm
